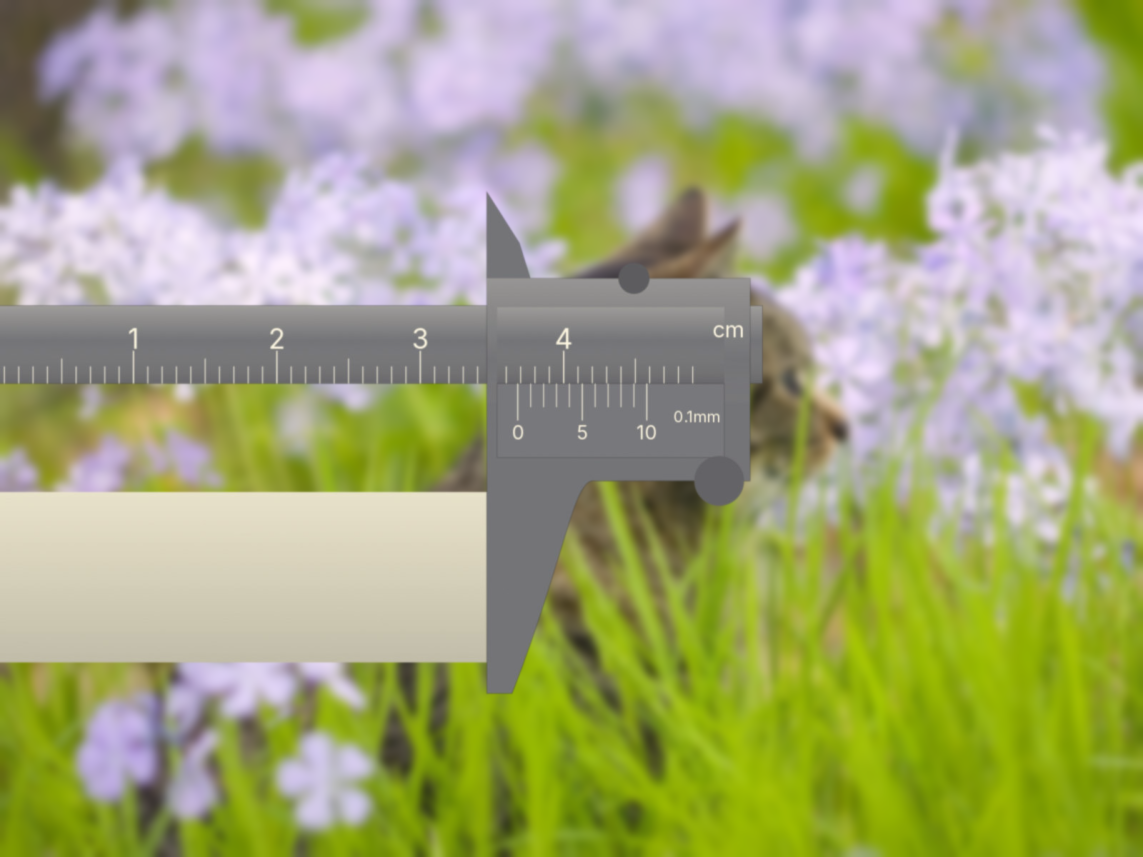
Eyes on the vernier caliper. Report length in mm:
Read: 36.8 mm
